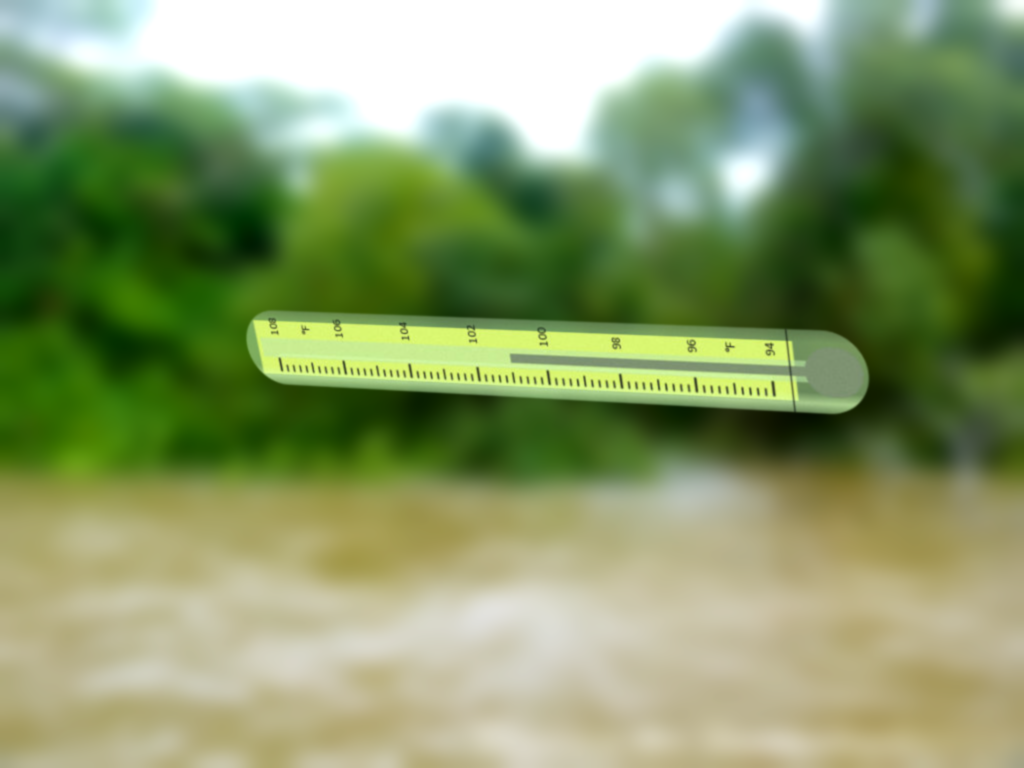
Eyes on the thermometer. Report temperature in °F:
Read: 101 °F
